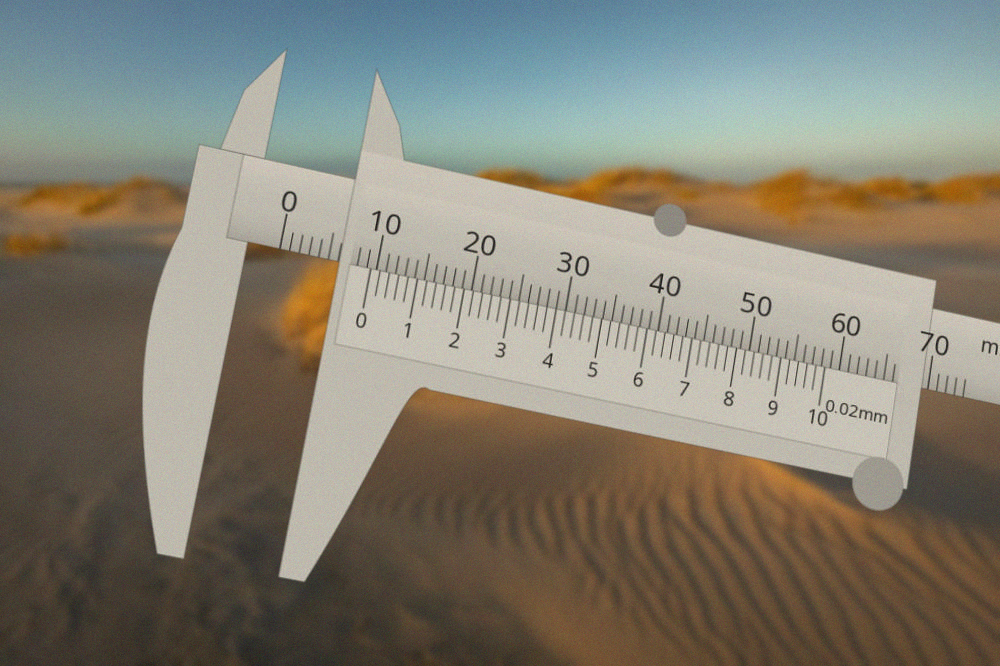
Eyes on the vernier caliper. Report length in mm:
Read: 9.4 mm
